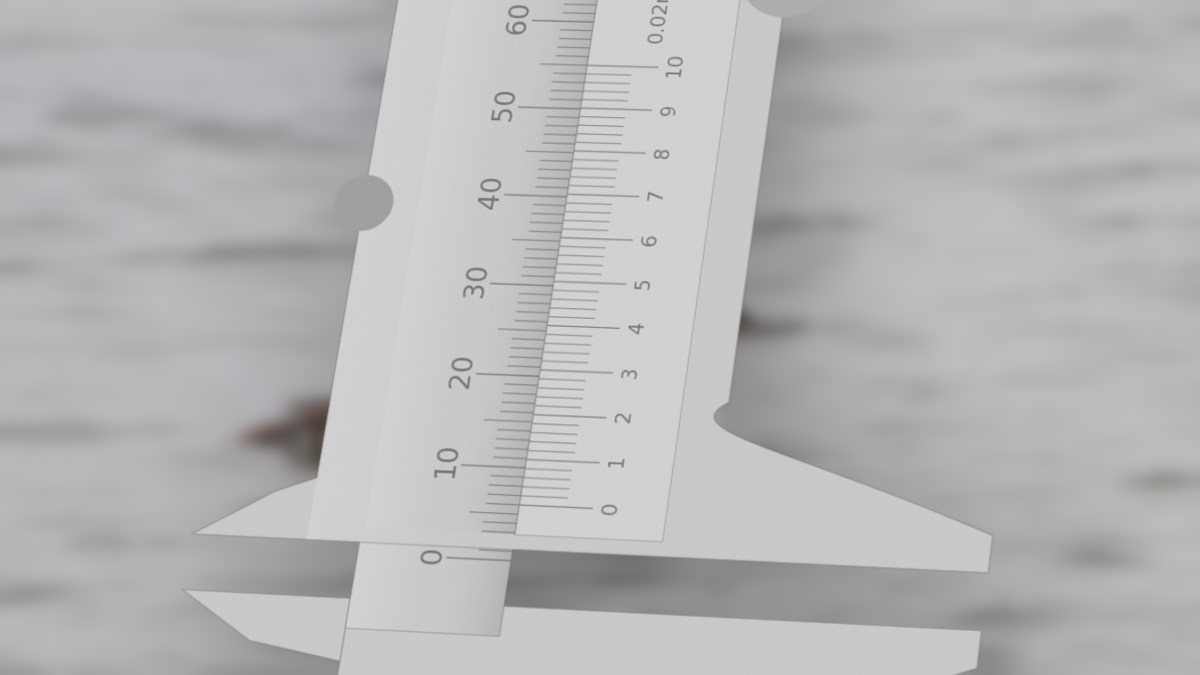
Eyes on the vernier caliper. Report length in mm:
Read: 6.0 mm
